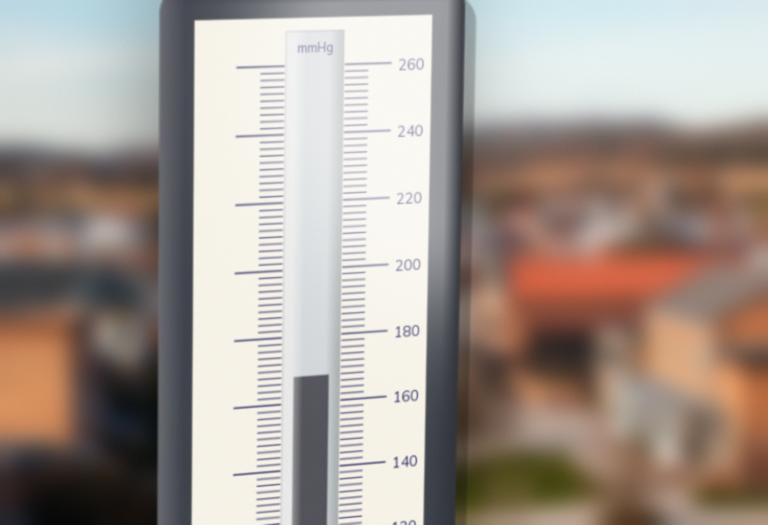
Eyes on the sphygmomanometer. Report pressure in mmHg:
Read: 168 mmHg
